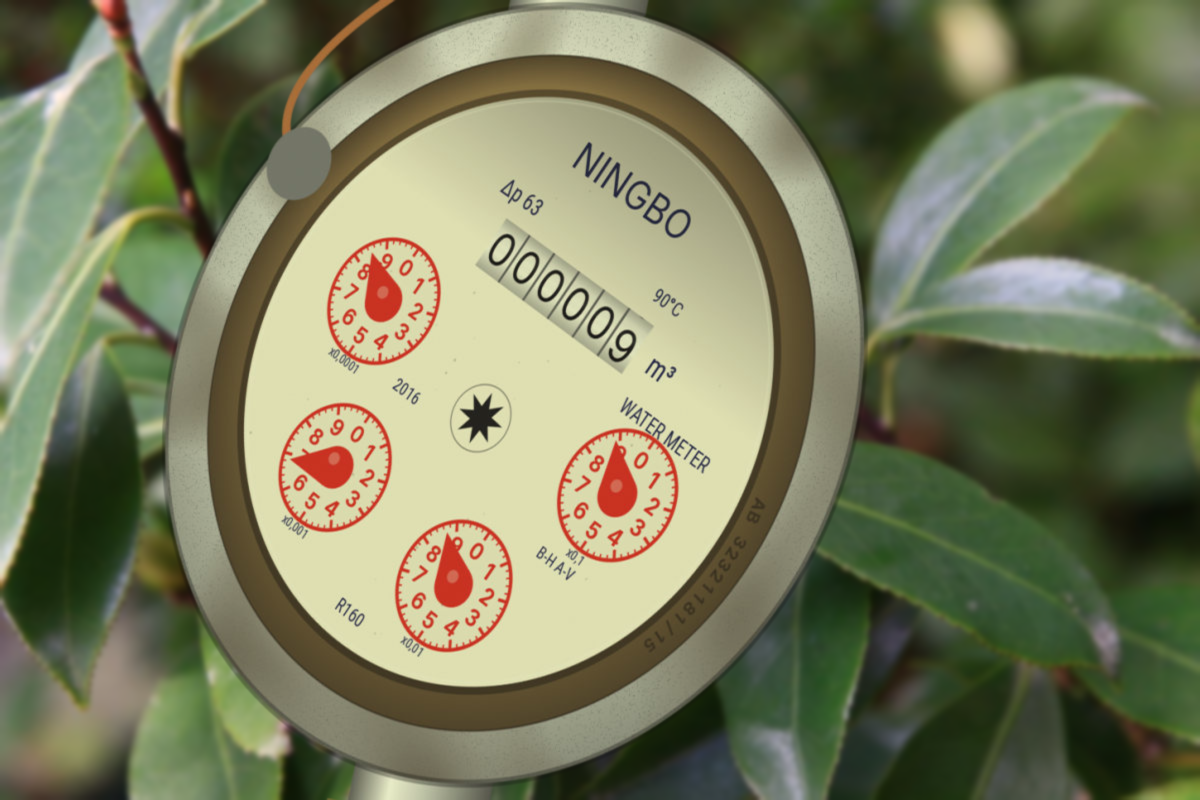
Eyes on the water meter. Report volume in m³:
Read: 8.8868 m³
